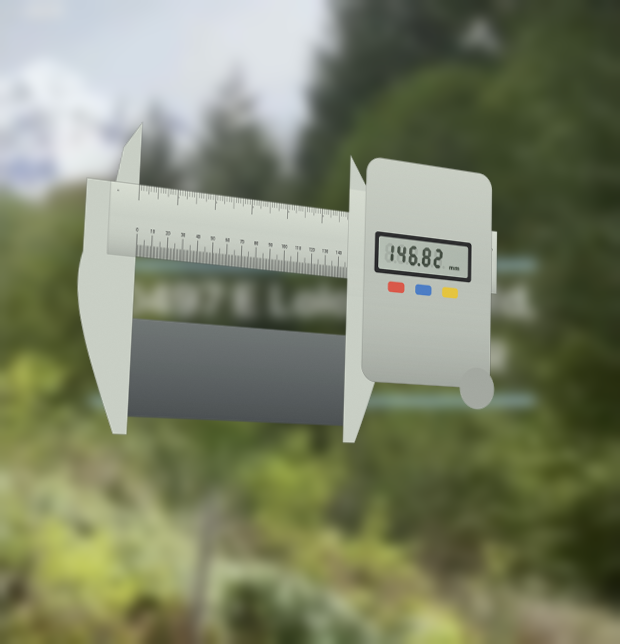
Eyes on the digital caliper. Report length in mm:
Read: 146.82 mm
